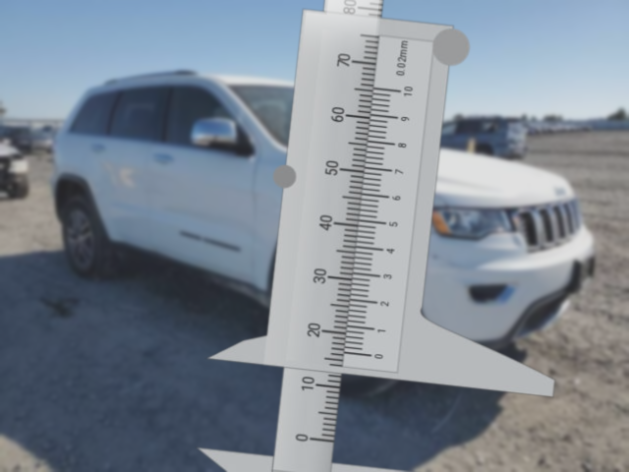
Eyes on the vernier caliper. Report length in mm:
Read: 16.5 mm
